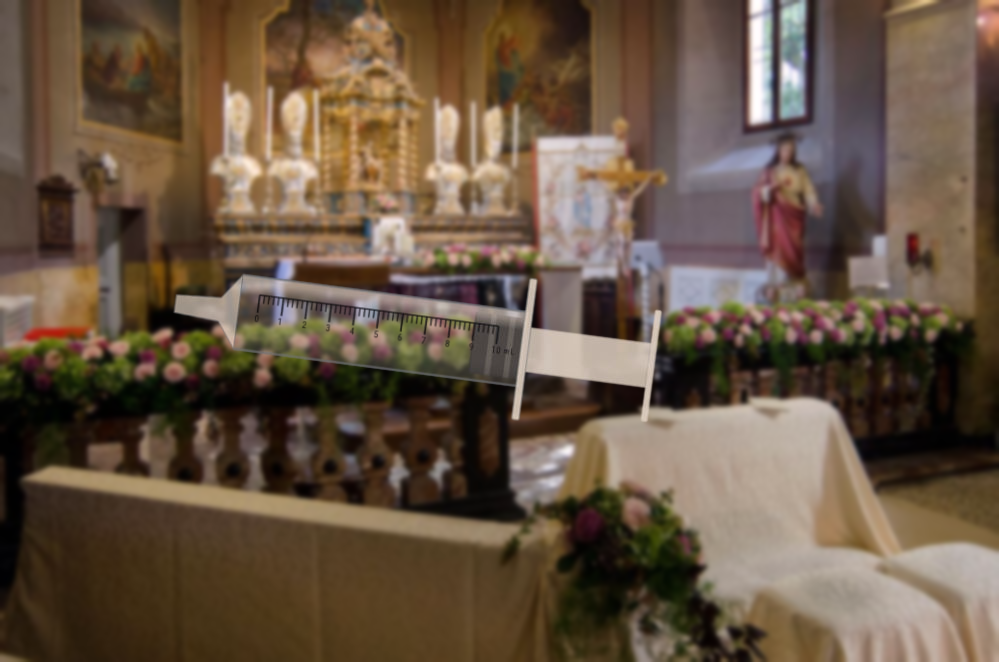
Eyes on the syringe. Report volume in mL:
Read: 9 mL
